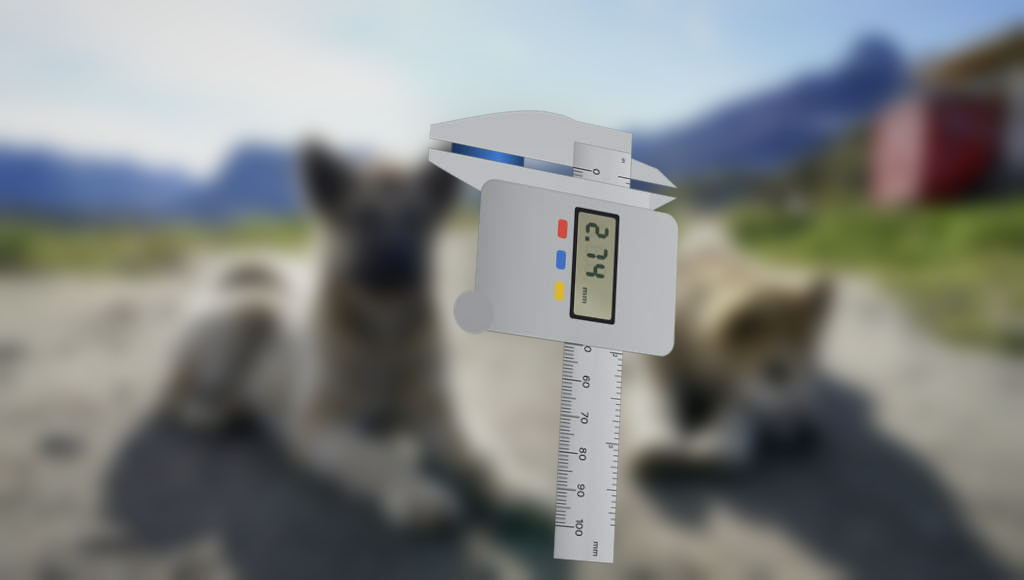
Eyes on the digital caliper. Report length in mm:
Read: 2.74 mm
